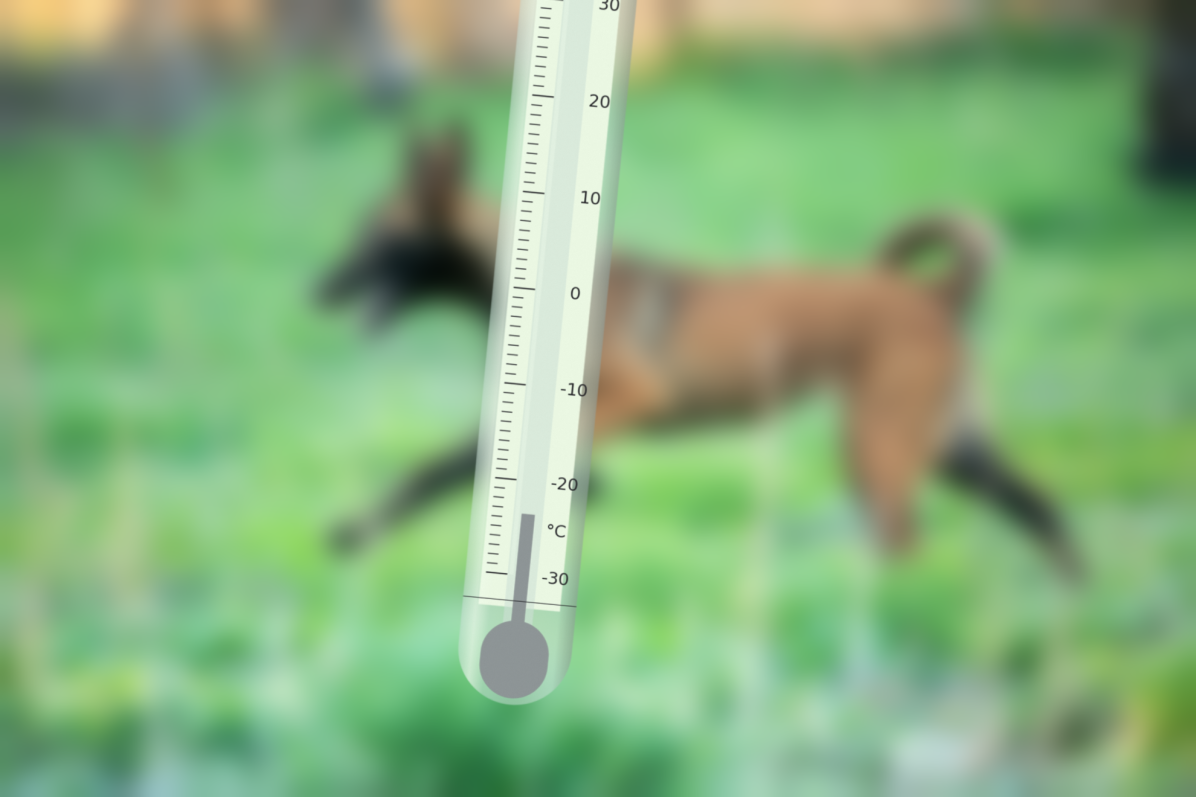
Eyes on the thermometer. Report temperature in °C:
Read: -23.5 °C
